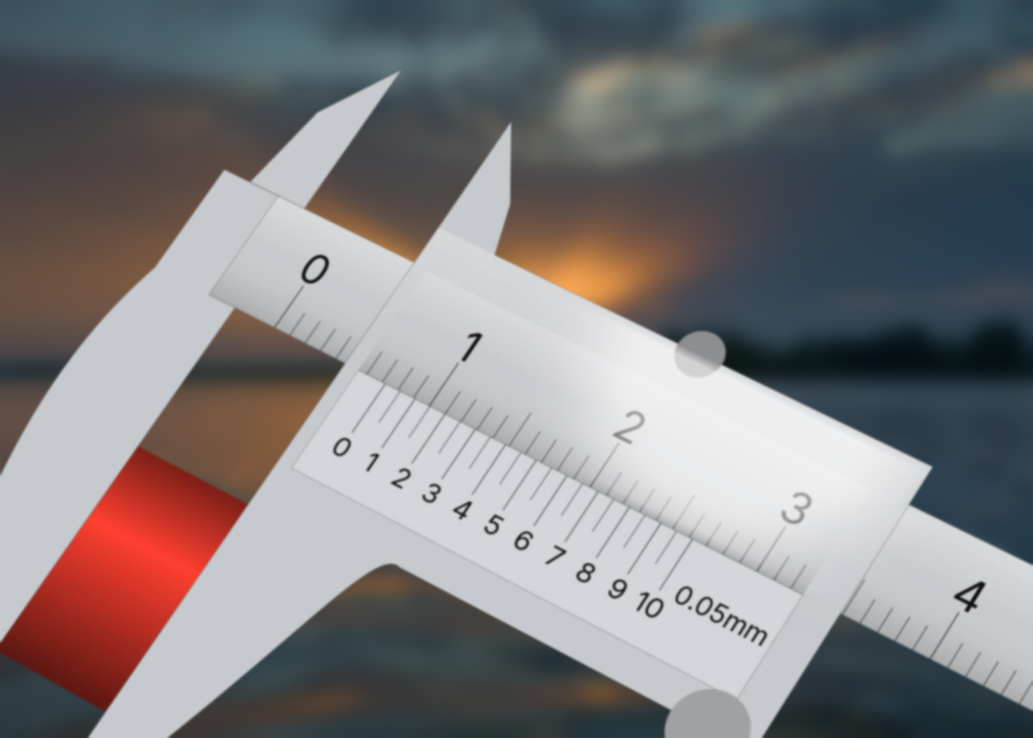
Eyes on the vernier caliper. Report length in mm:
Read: 7.2 mm
